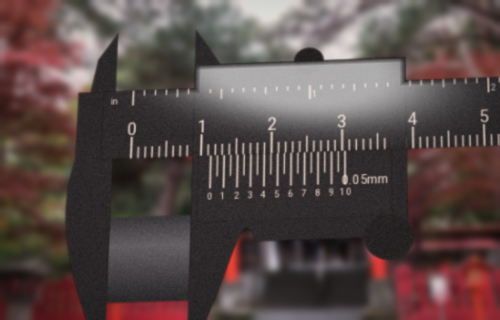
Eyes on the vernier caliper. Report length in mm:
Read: 11.4 mm
